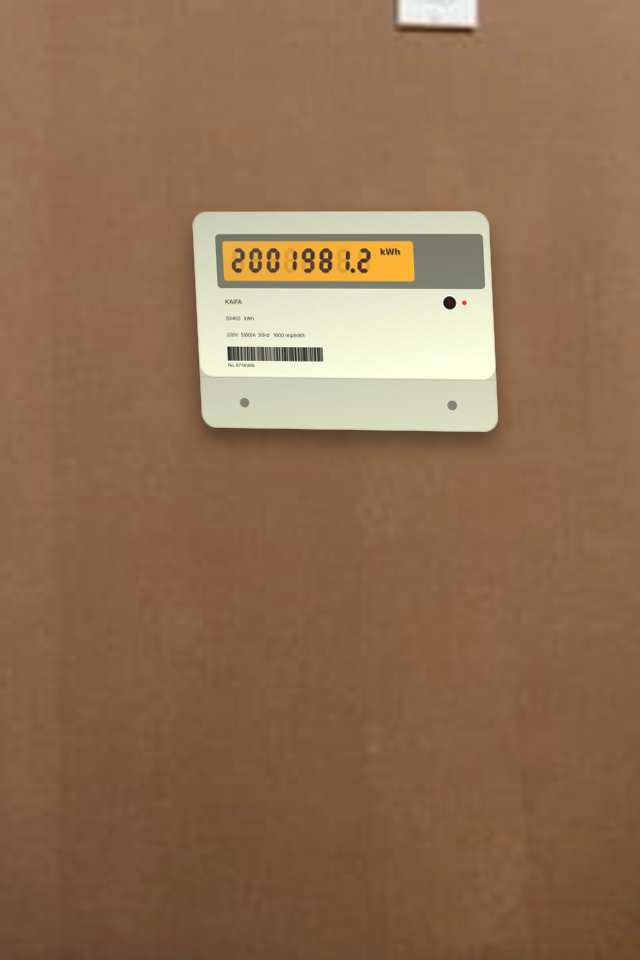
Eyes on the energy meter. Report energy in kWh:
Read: 2001981.2 kWh
